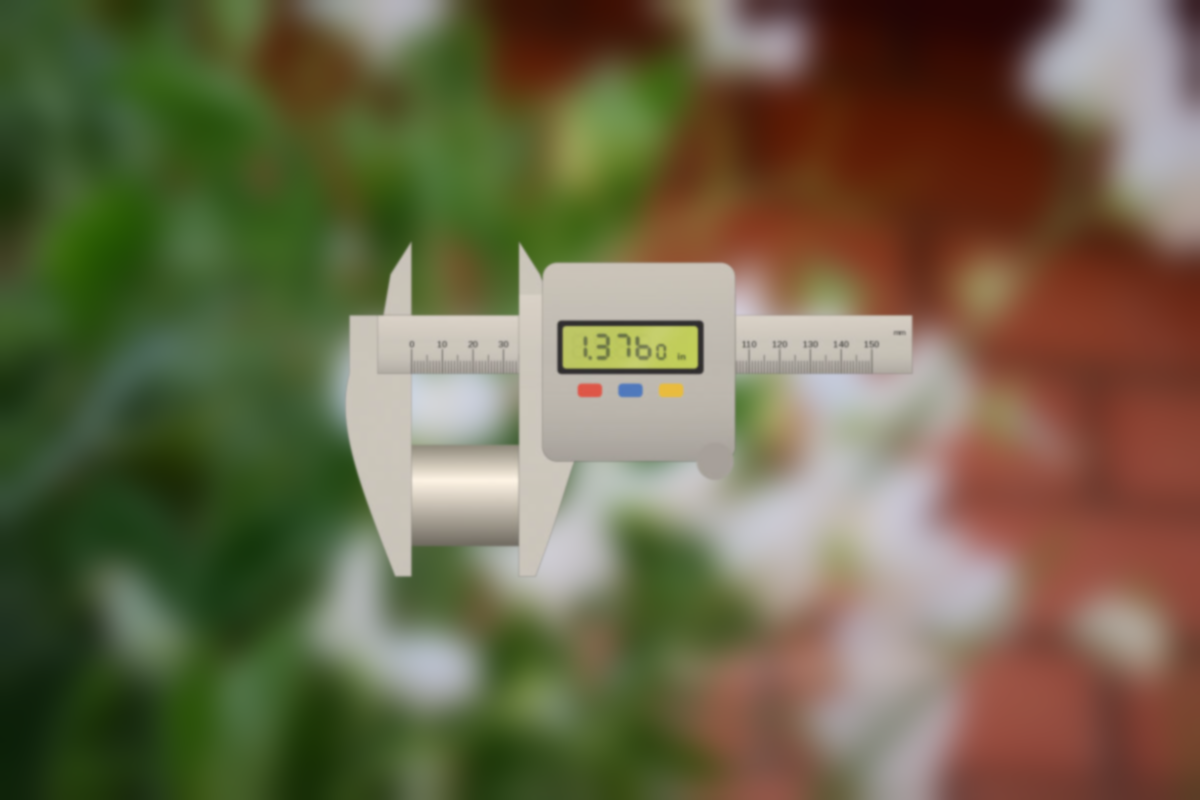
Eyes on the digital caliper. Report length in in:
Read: 1.3760 in
